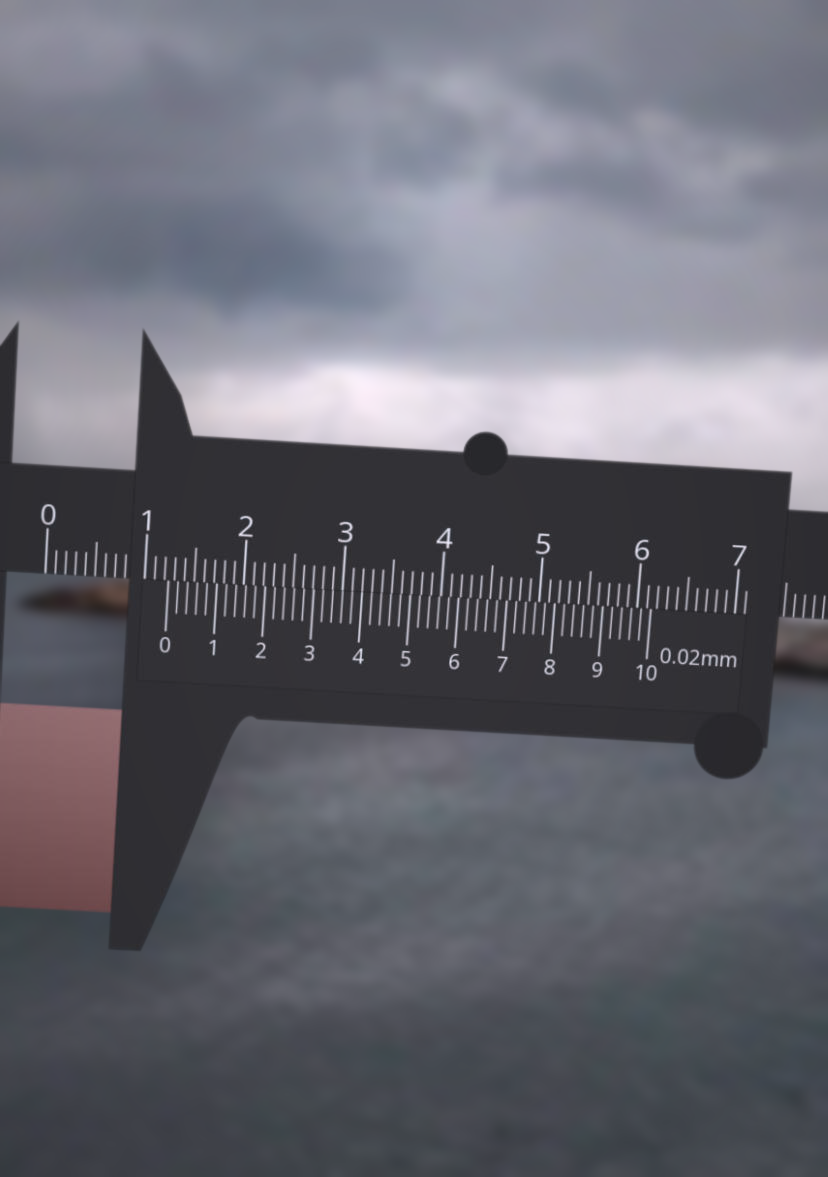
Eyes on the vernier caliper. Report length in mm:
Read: 12.4 mm
